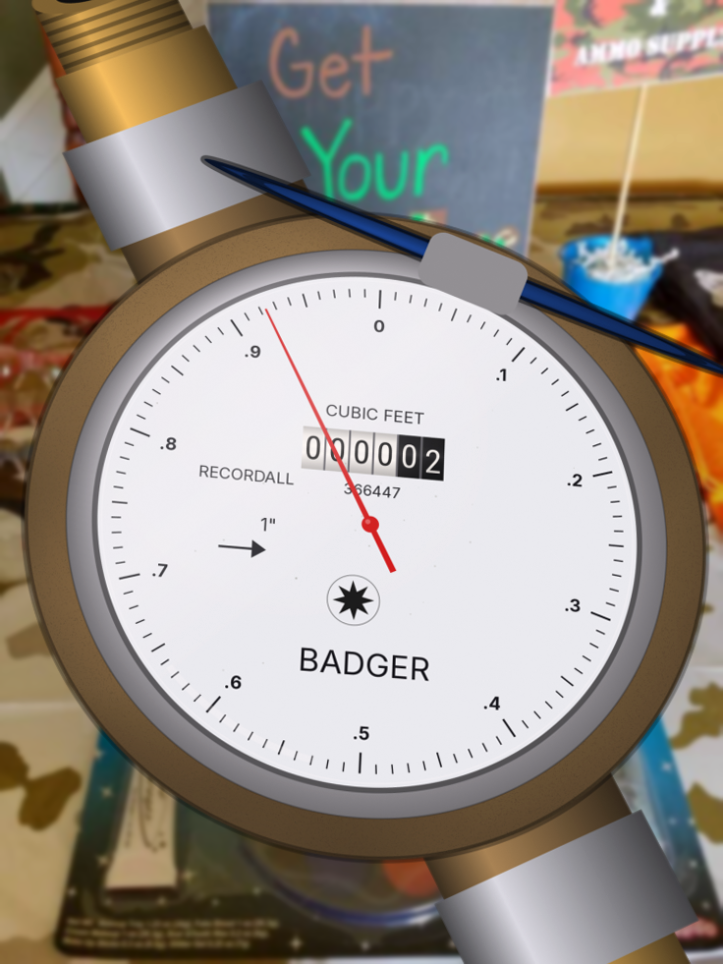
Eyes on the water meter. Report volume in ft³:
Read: 1.92 ft³
